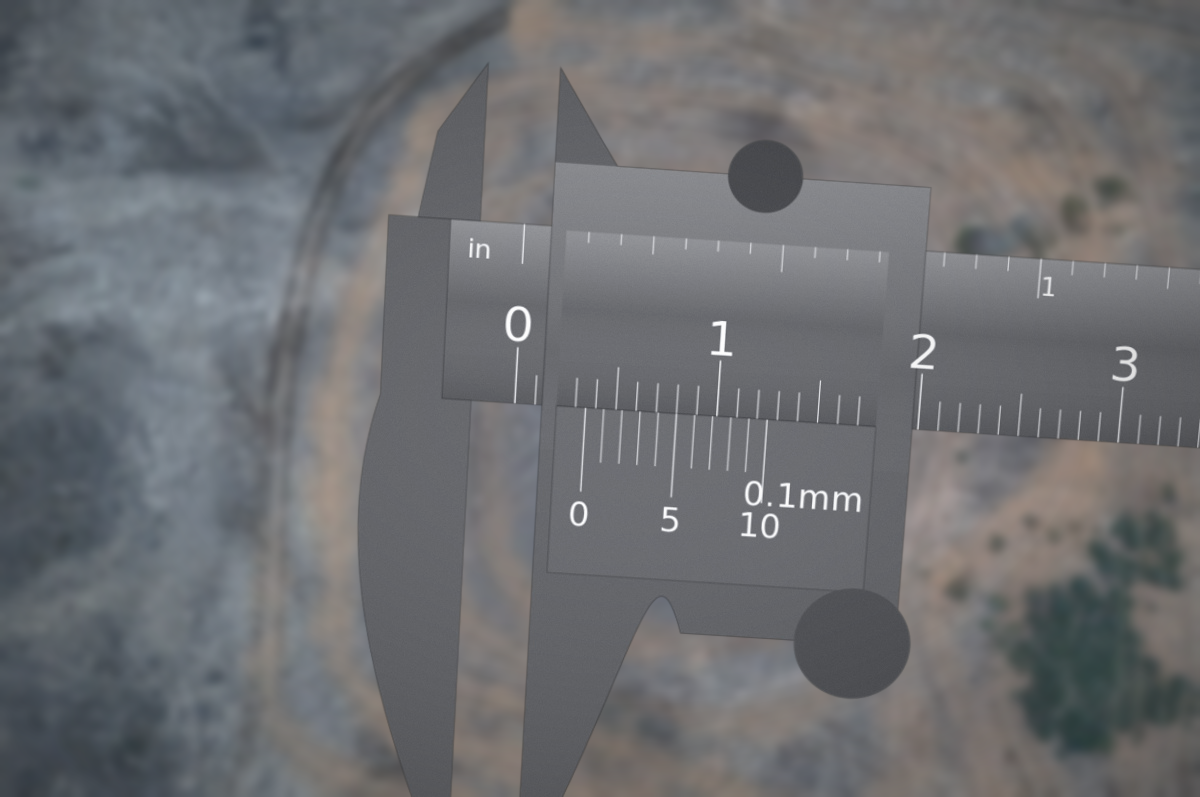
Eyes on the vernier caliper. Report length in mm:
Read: 3.5 mm
